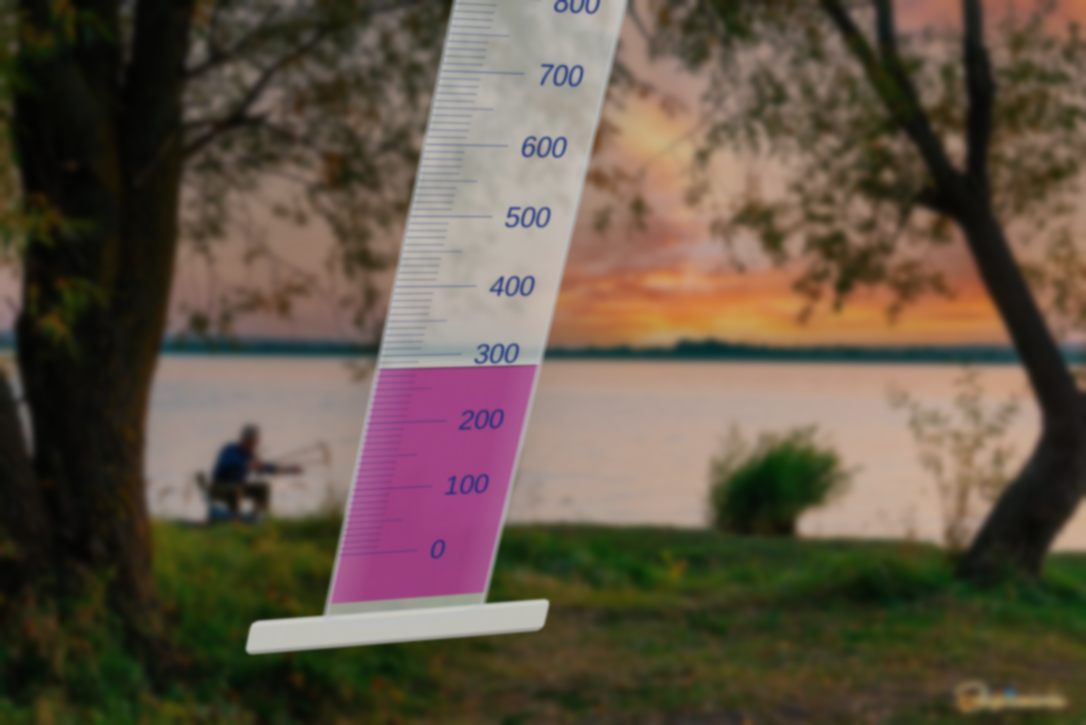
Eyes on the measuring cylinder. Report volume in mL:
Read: 280 mL
